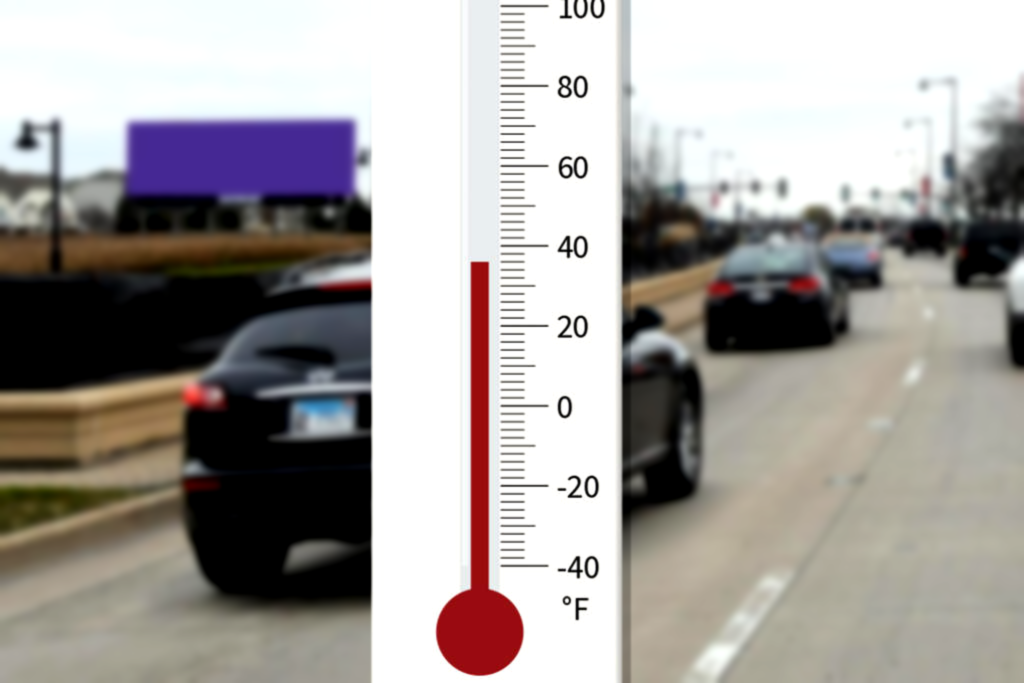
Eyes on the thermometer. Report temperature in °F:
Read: 36 °F
